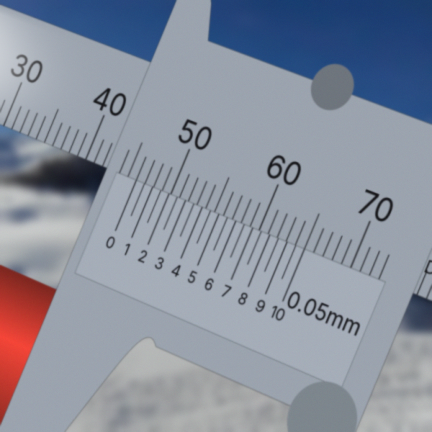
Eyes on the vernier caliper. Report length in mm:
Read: 46.0 mm
